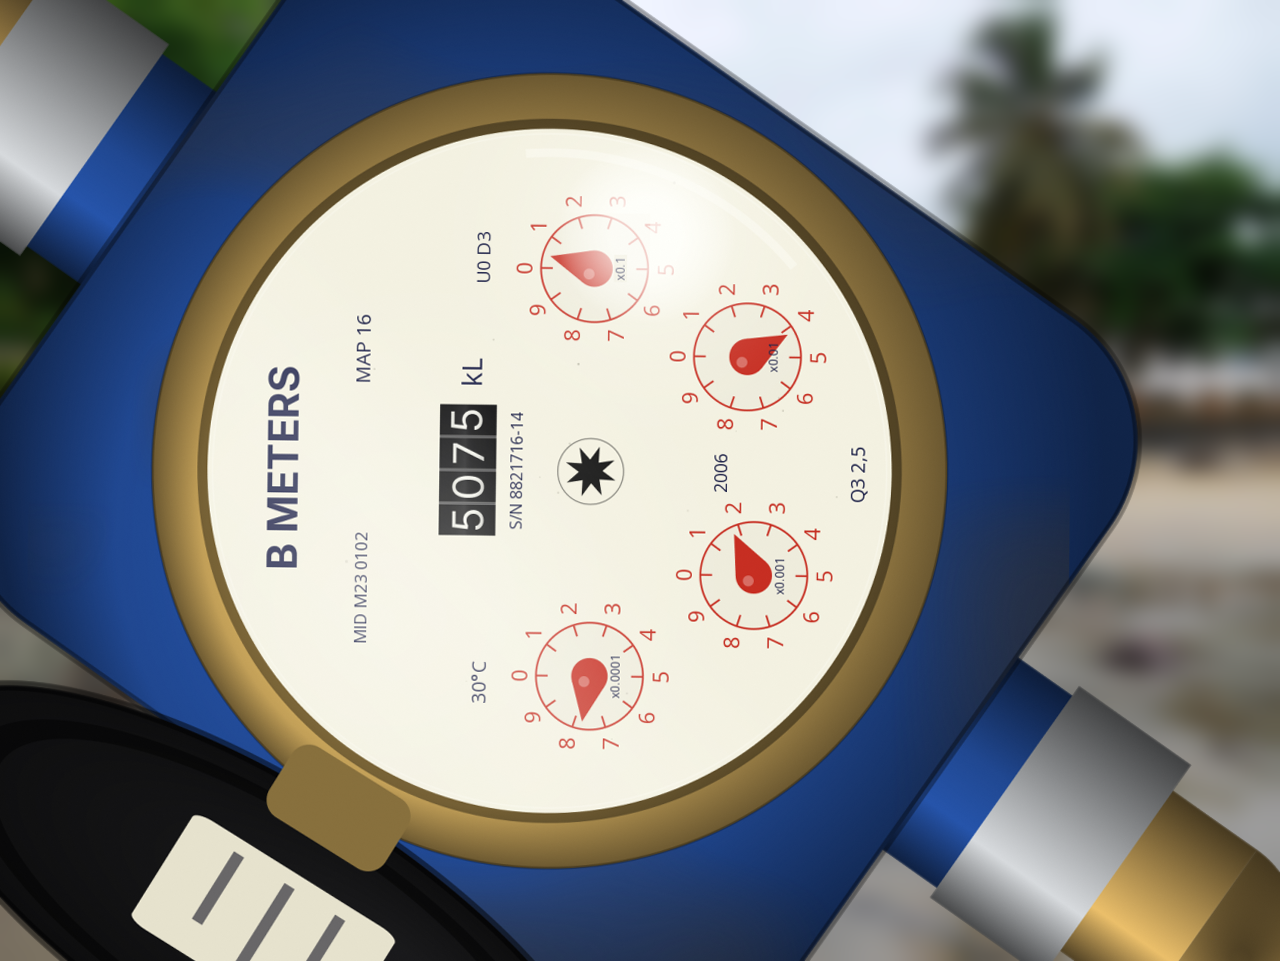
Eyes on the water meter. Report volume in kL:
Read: 5075.0417 kL
